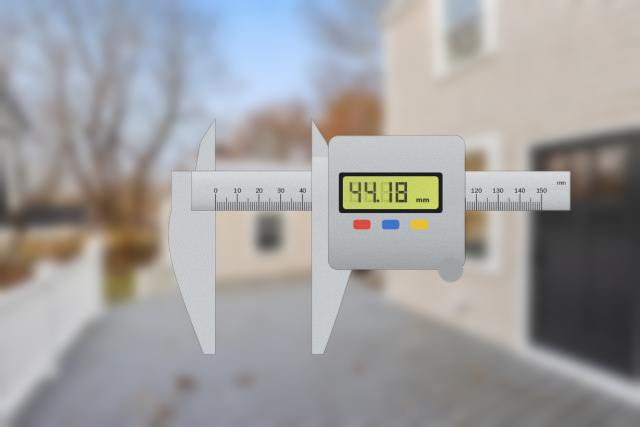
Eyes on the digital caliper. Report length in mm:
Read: 44.18 mm
